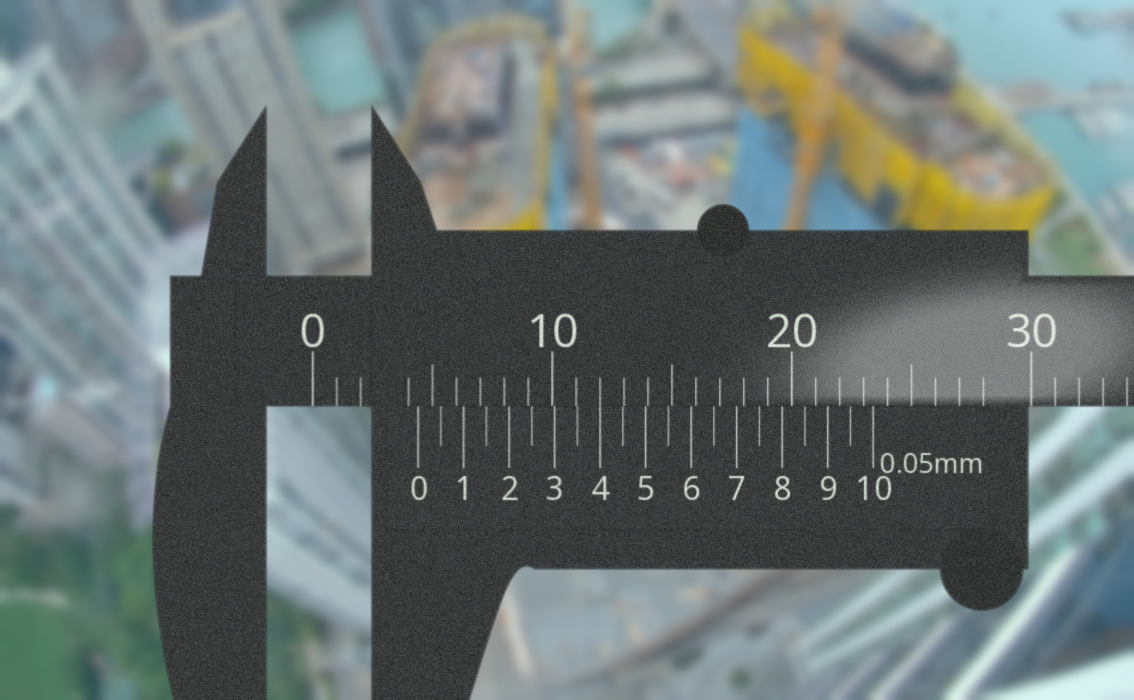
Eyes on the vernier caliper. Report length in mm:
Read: 4.4 mm
